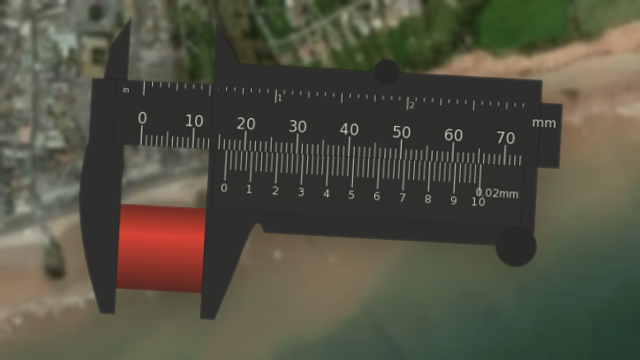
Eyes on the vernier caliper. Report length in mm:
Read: 16.5 mm
